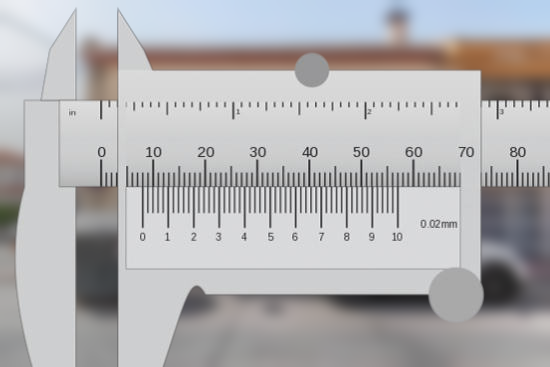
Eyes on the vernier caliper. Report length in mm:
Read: 8.0 mm
